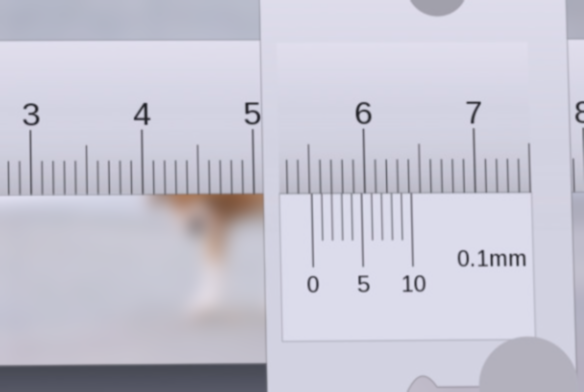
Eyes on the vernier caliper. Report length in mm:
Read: 55.2 mm
